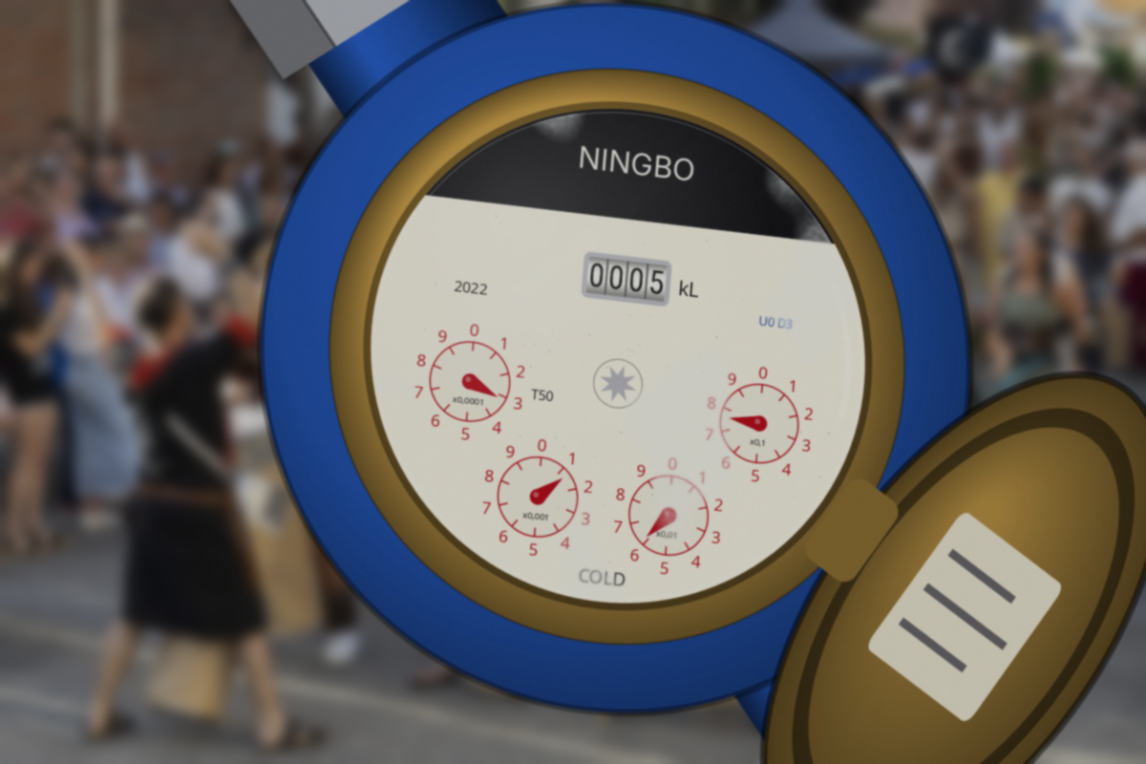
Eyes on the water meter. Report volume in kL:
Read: 5.7613 kL
